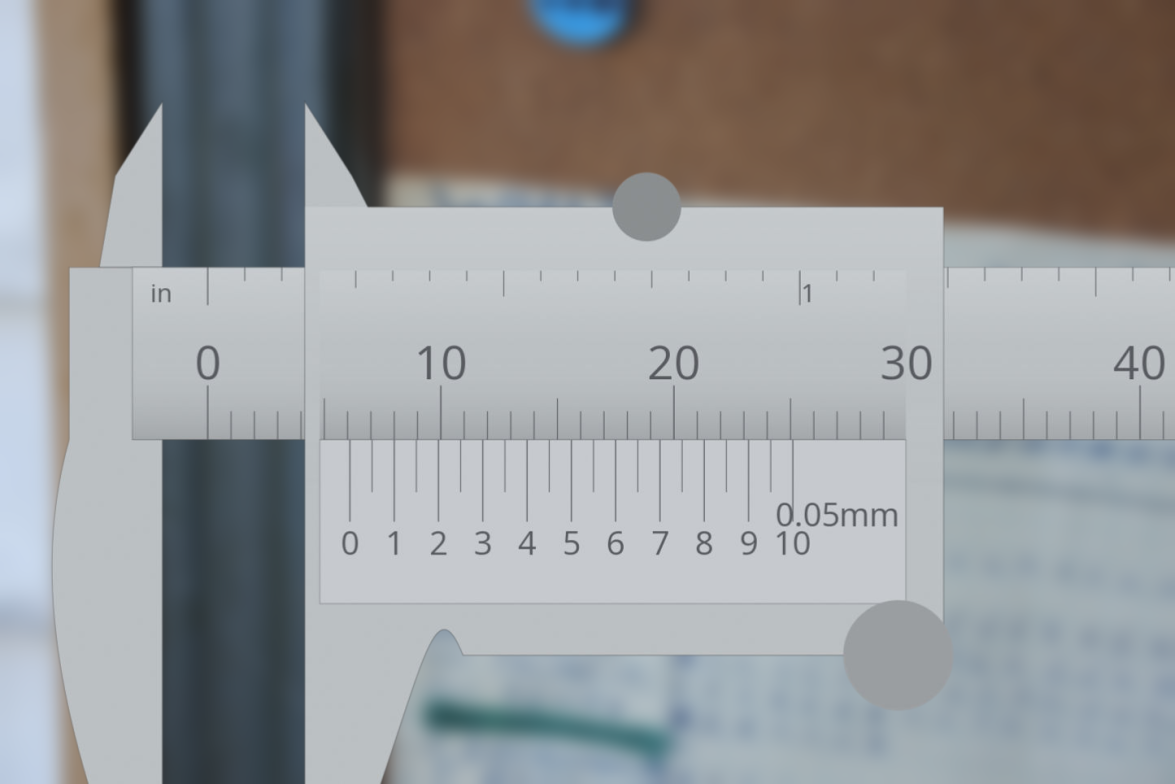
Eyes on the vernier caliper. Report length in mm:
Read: 6.10 mm
